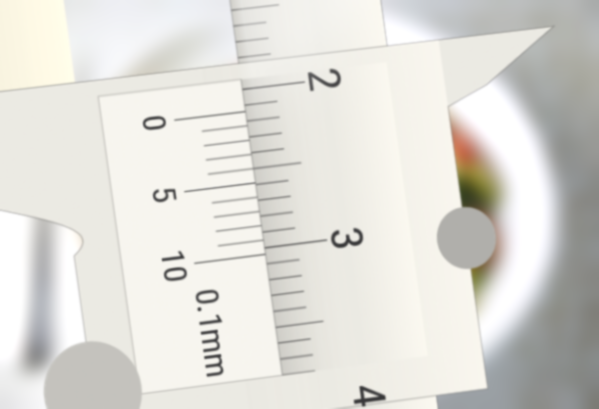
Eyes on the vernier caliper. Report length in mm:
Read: 21.4 mm
